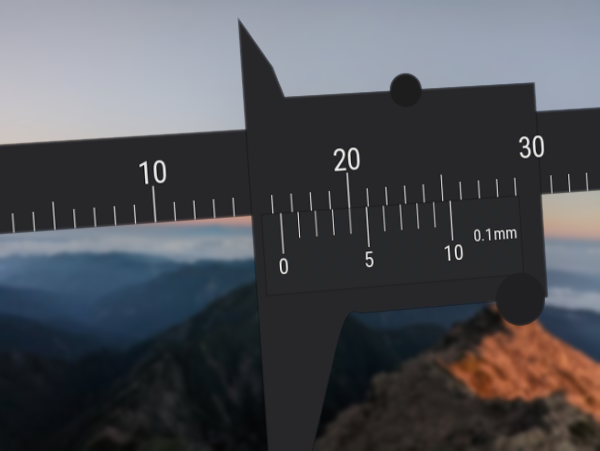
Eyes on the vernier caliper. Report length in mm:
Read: 16.4 mm
